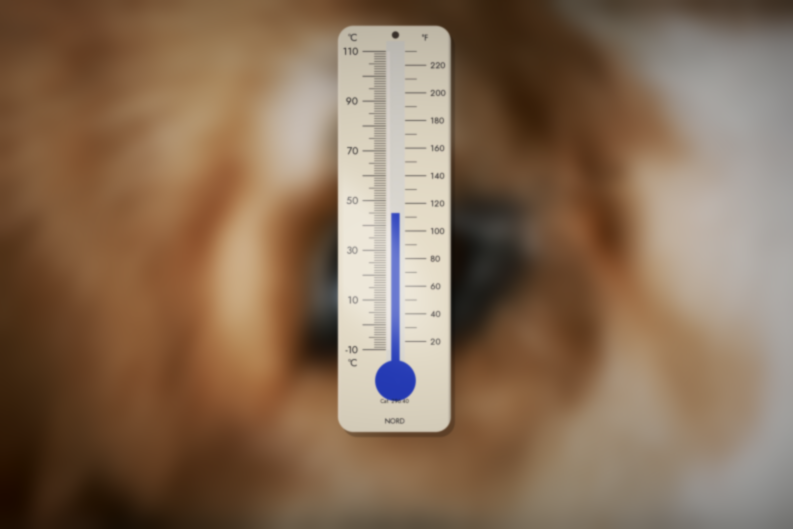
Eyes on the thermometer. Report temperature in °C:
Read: 45 °C
